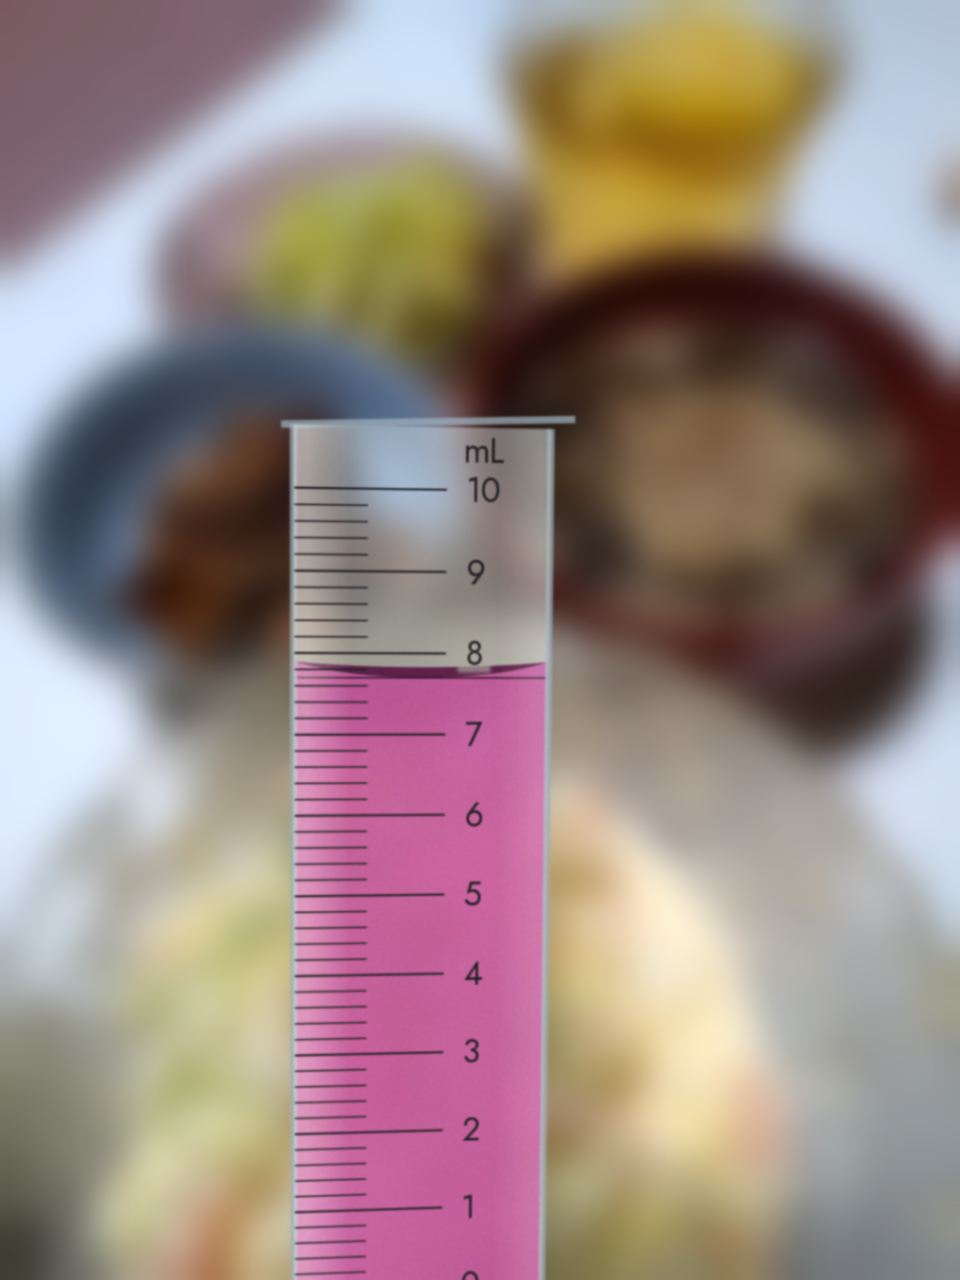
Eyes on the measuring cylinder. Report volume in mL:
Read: 7.7 mL
